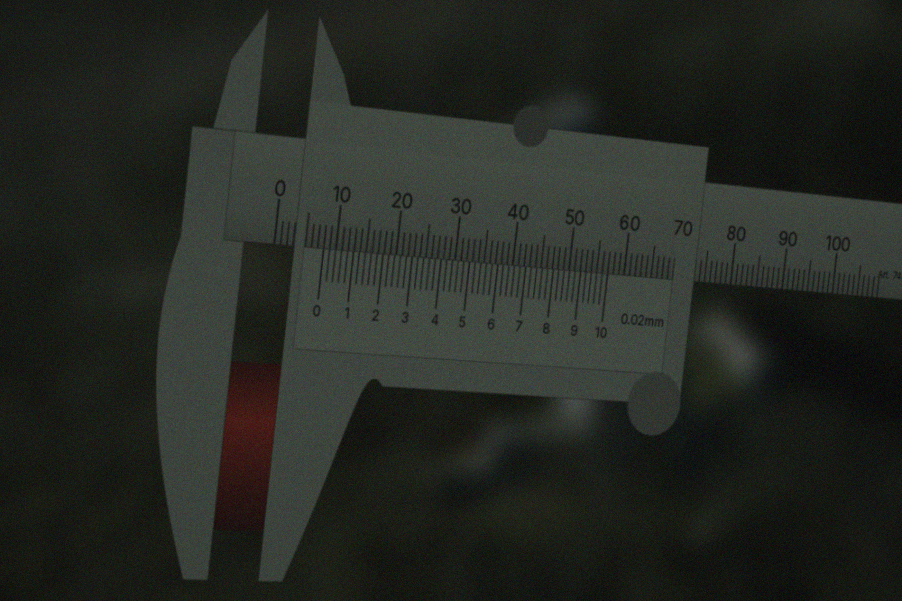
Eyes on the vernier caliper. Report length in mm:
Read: 8.0 mm
